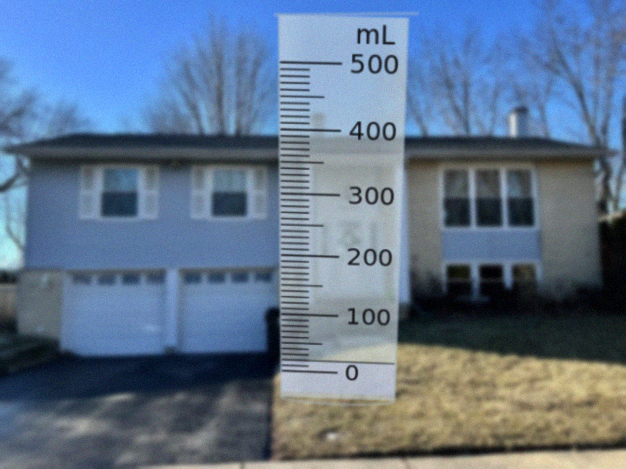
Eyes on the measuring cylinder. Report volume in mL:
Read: 20 mL
